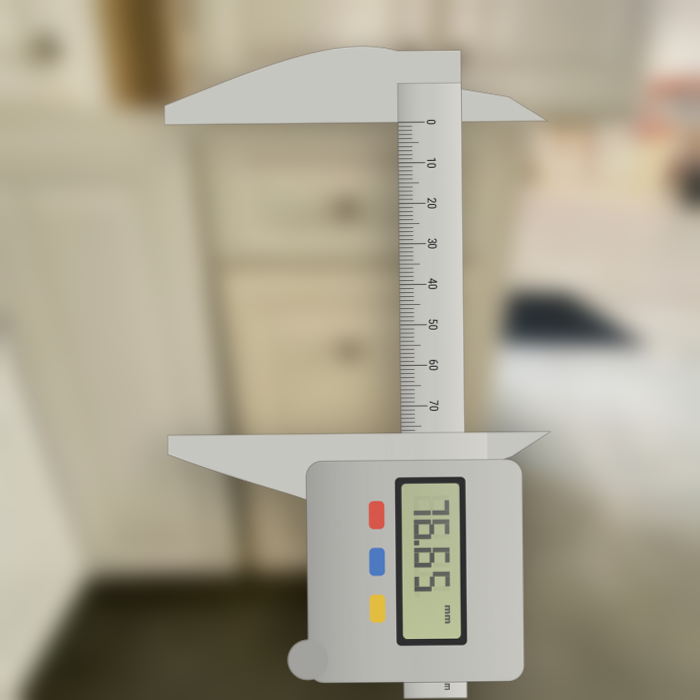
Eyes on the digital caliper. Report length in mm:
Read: 76.65 mm
